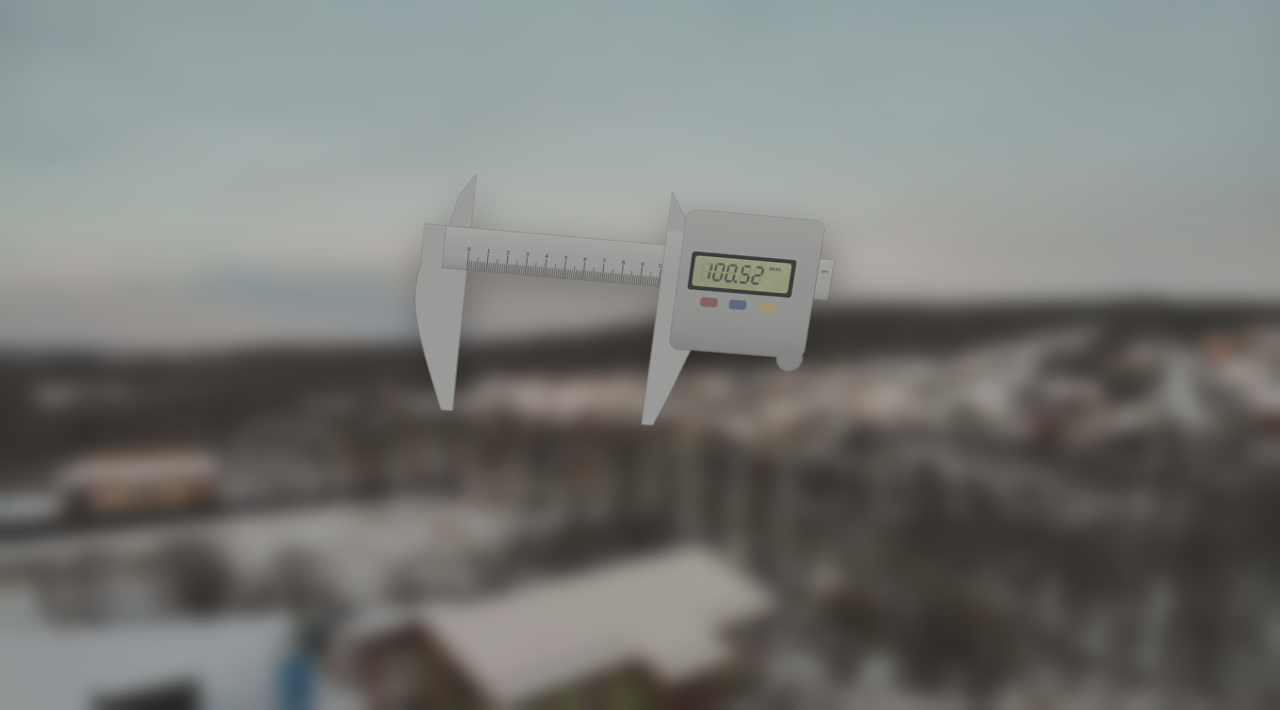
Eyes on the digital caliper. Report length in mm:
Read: 100.52 mm
